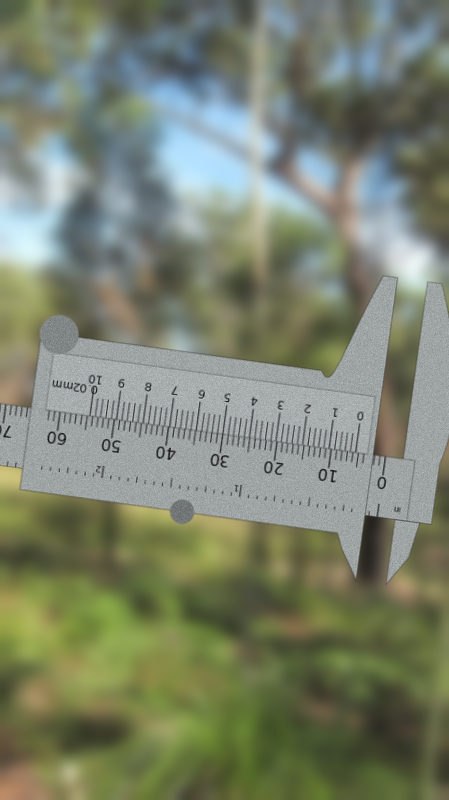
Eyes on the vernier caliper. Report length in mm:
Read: 5.5 mm
